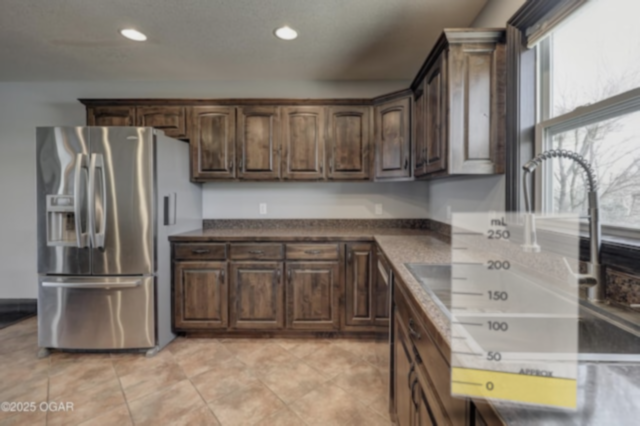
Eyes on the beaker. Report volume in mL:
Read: 25 mL
